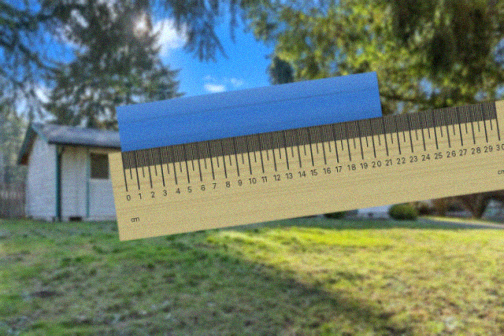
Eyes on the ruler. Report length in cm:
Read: 21 cm
